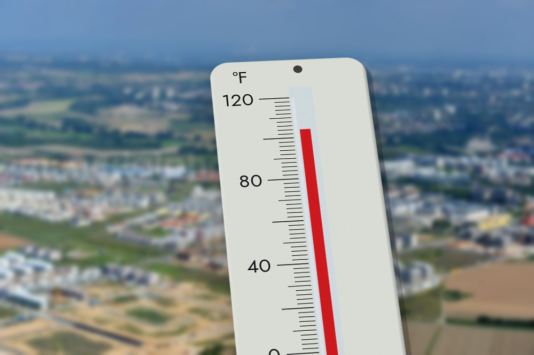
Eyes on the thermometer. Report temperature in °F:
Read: 104 °F
